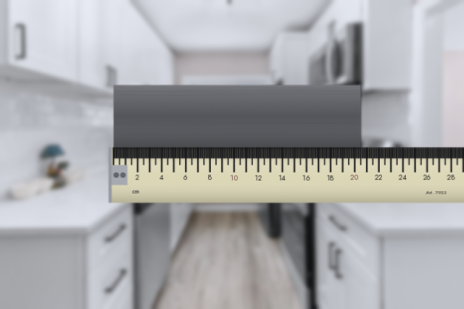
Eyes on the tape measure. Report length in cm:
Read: 20.5 cm
